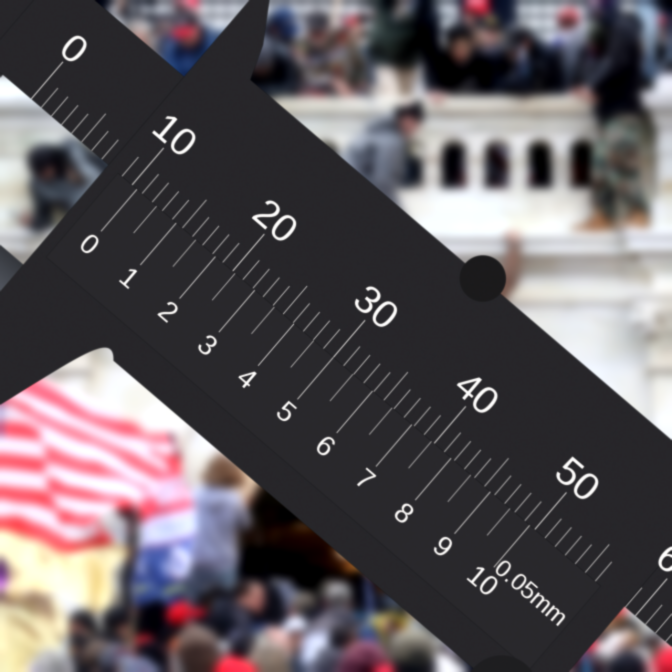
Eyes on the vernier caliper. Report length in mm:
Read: 10.5 mm
